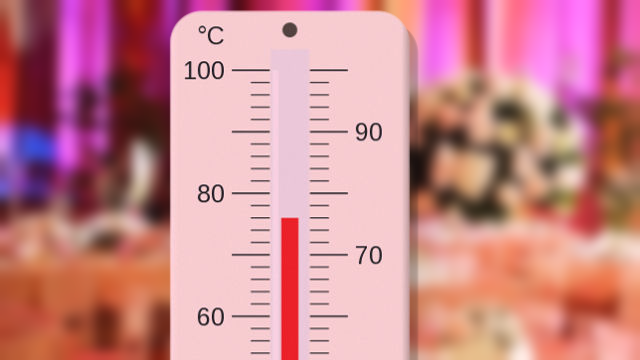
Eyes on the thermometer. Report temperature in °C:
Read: 76 °C
